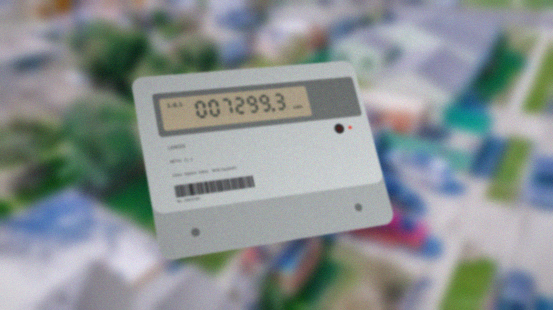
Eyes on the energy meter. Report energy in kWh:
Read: 7299.3 kWh
